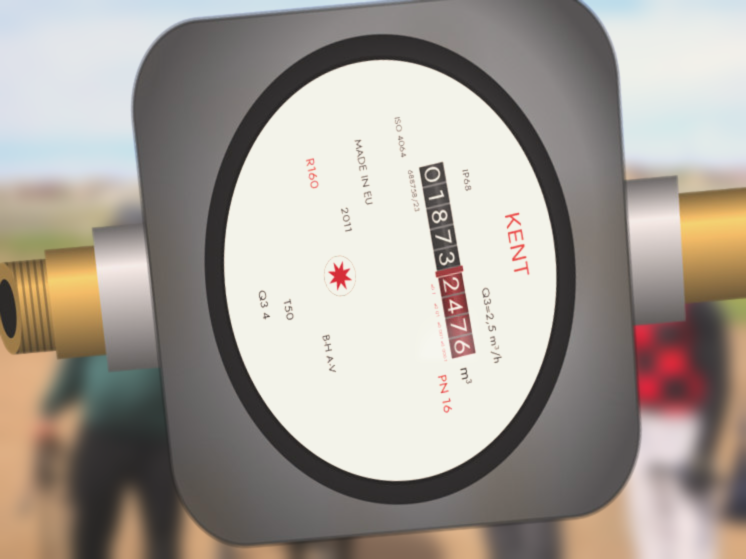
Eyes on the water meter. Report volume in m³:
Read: 1873.2476 m³
